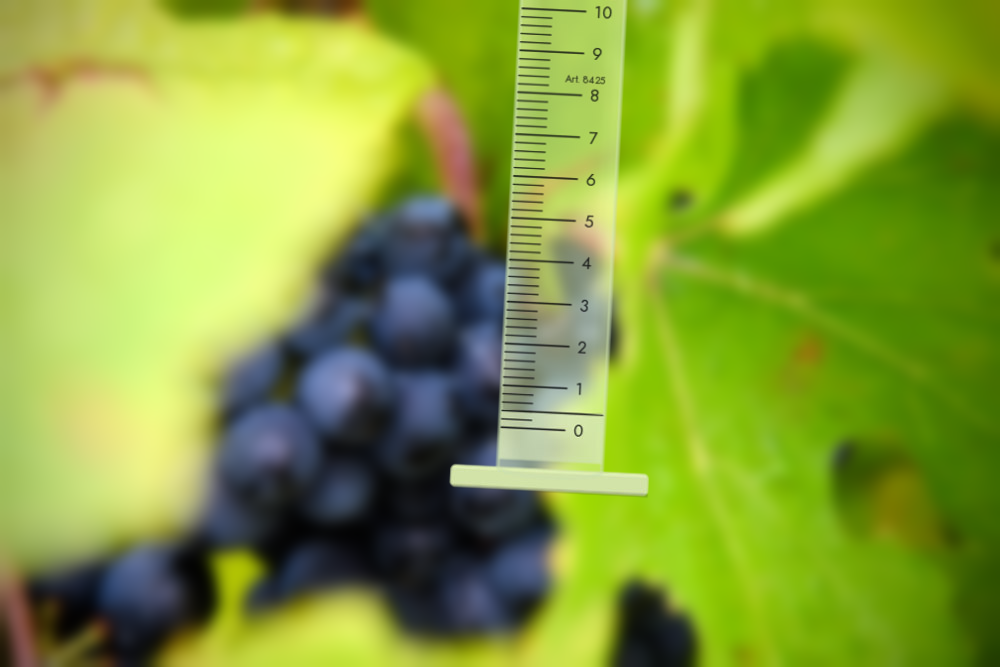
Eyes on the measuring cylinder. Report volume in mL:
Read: 0.4 mL
